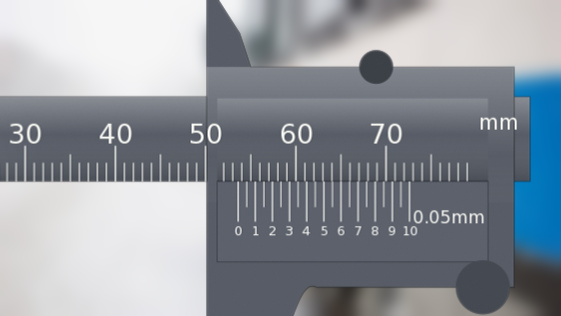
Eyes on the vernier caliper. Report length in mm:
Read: 53.6 mm
